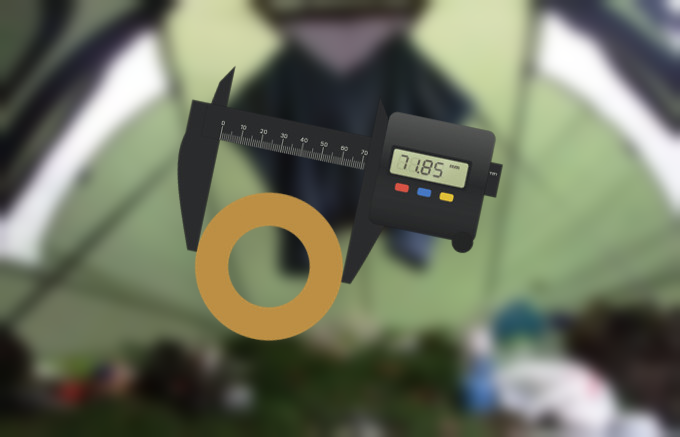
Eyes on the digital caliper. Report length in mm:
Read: 71.85 mm
